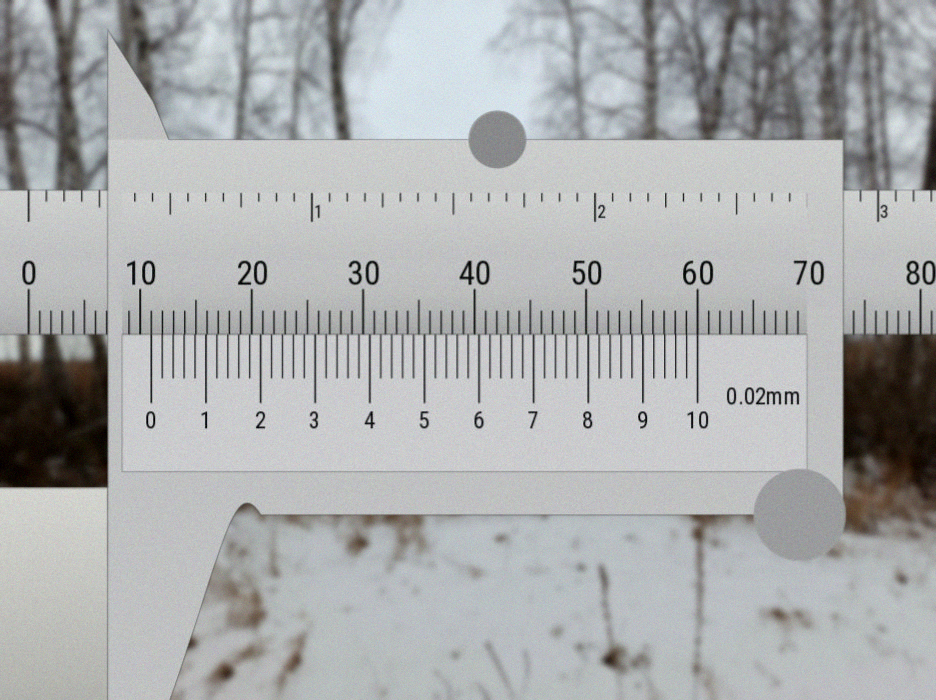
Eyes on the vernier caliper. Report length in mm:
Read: 11.0 mm
